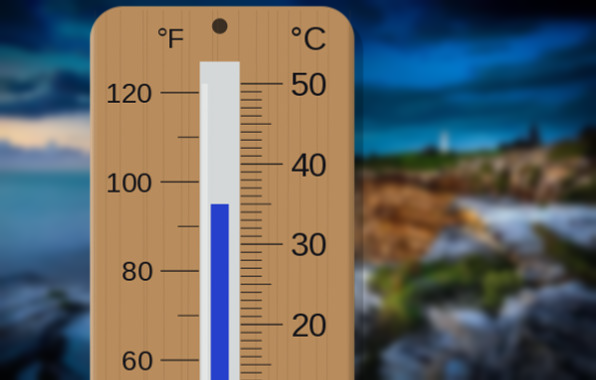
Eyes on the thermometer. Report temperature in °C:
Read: 35 °C
